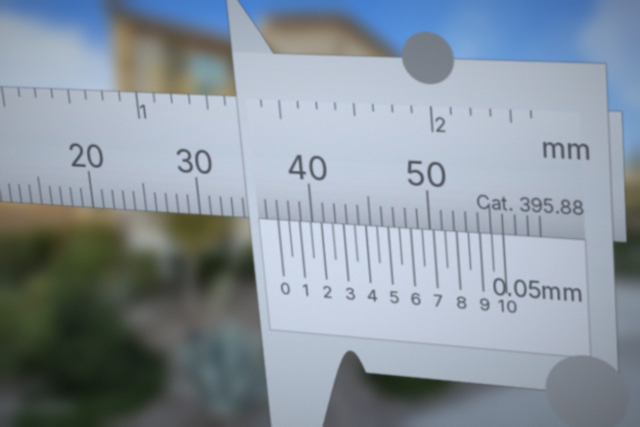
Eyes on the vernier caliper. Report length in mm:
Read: 37.0 mm
